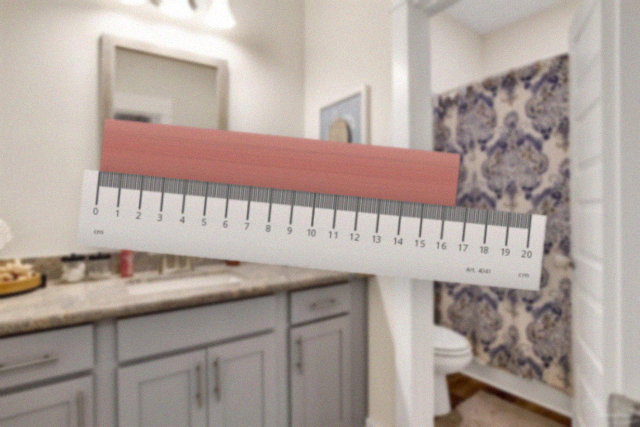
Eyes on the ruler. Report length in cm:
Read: 16.5 cm
